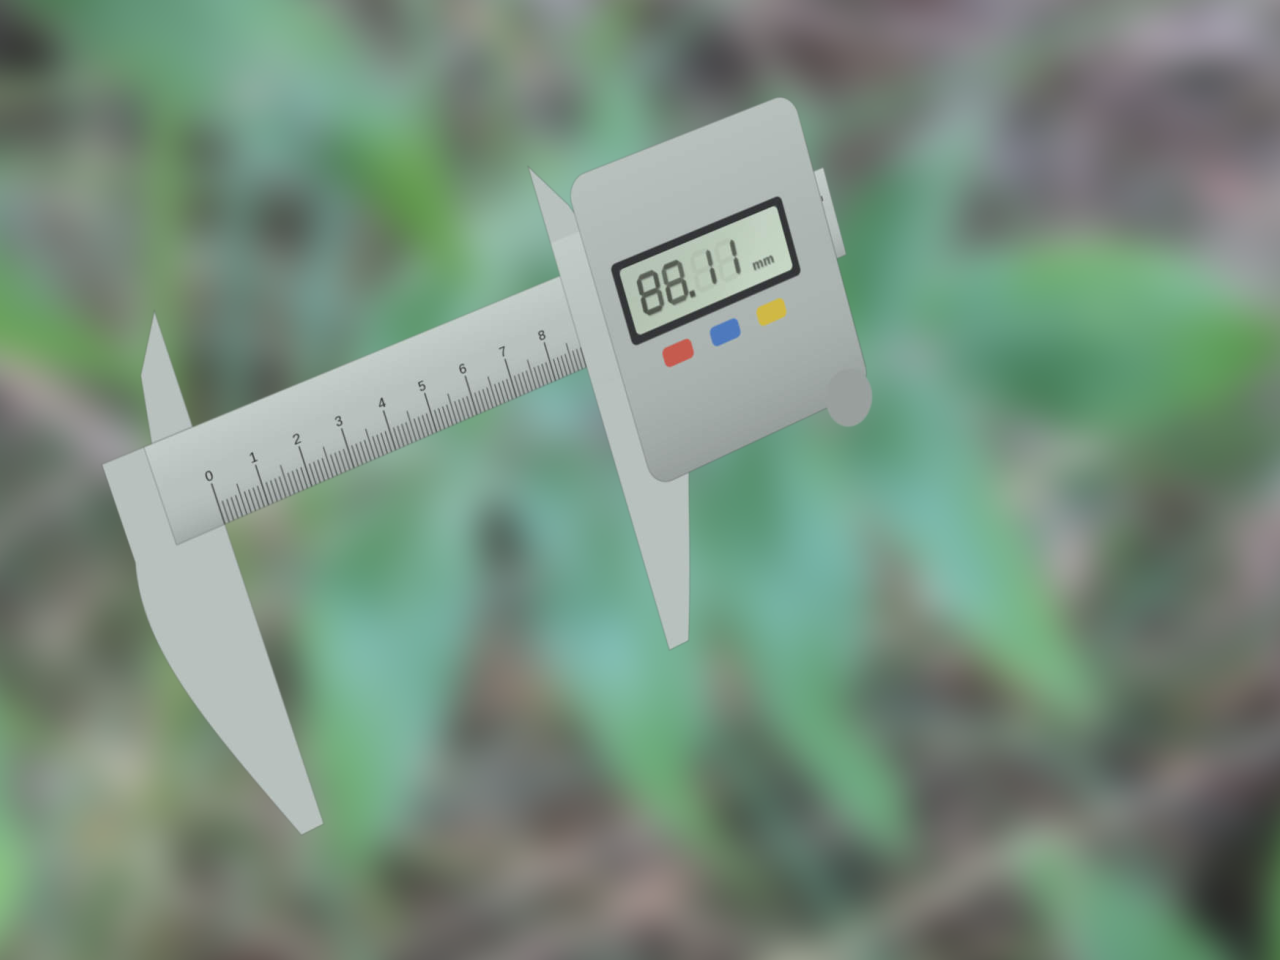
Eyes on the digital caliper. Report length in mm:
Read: 88.11 mm
